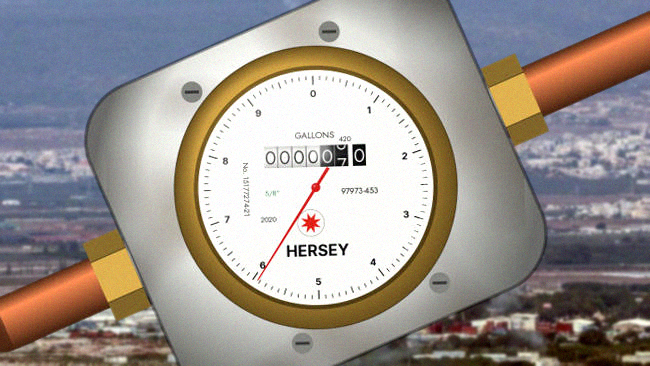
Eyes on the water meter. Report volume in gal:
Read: 65.9 gal
